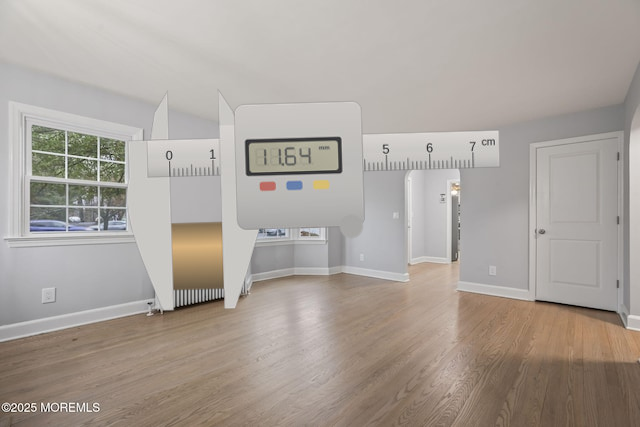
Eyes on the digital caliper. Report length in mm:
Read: 11.64 mm
